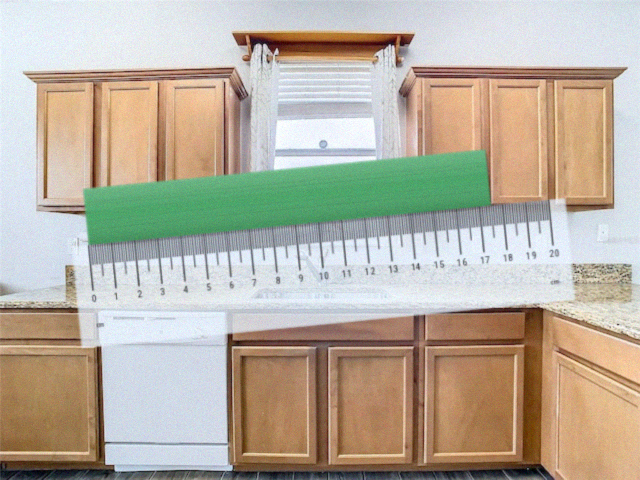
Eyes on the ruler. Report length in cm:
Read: 17.5 cm
